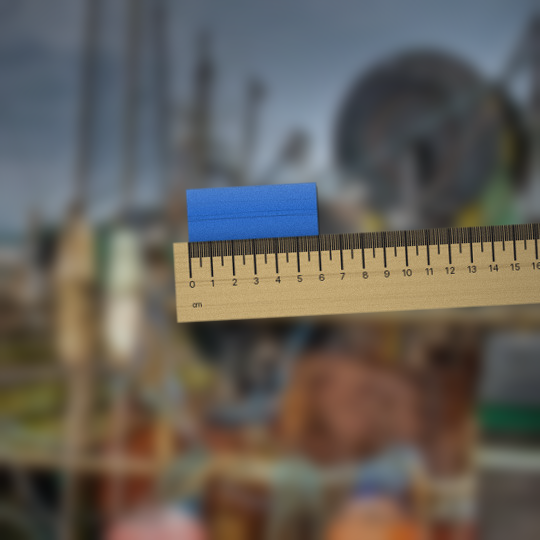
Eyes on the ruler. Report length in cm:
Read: 6 cm
